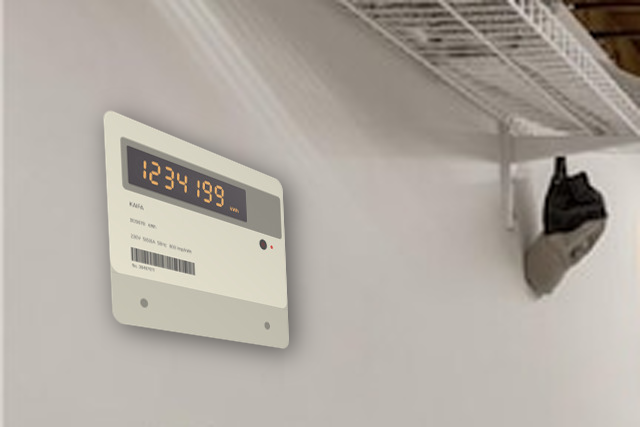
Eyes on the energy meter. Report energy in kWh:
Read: 1234199 kWh
